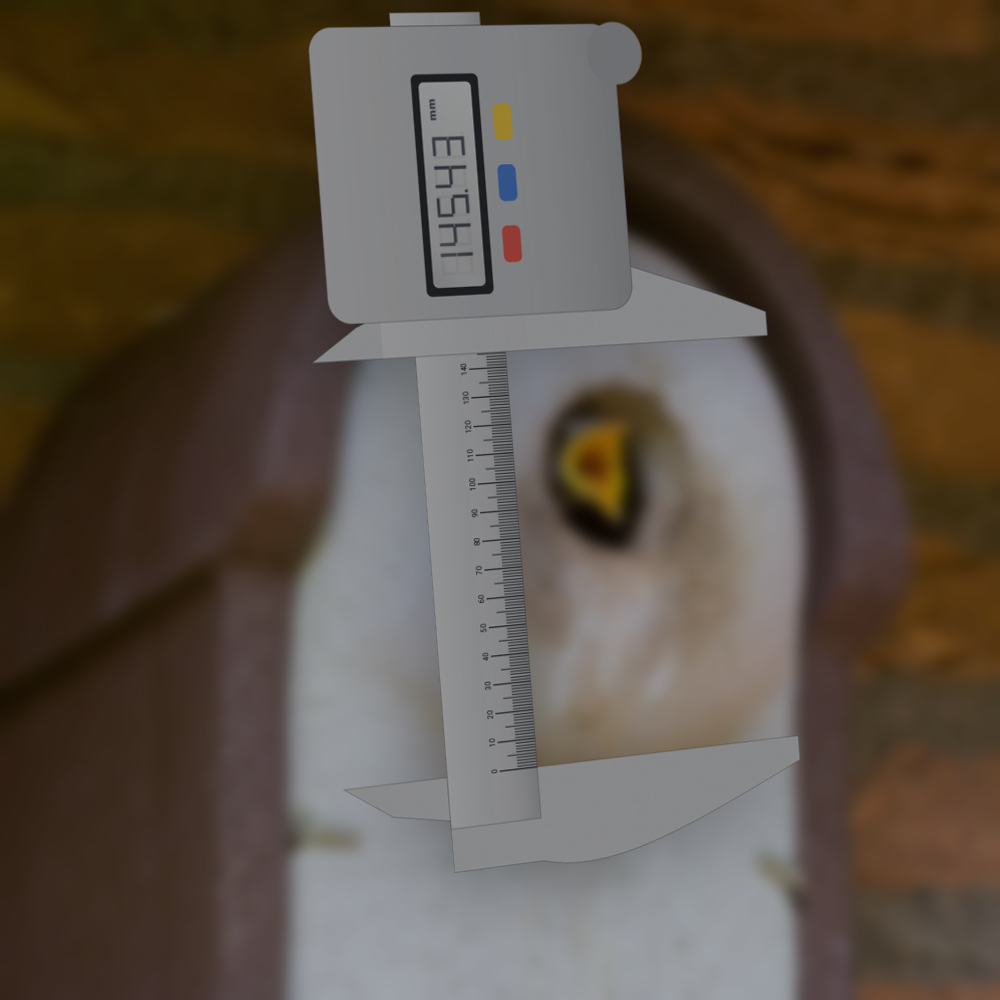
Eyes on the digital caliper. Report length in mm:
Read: 145.43 mm
